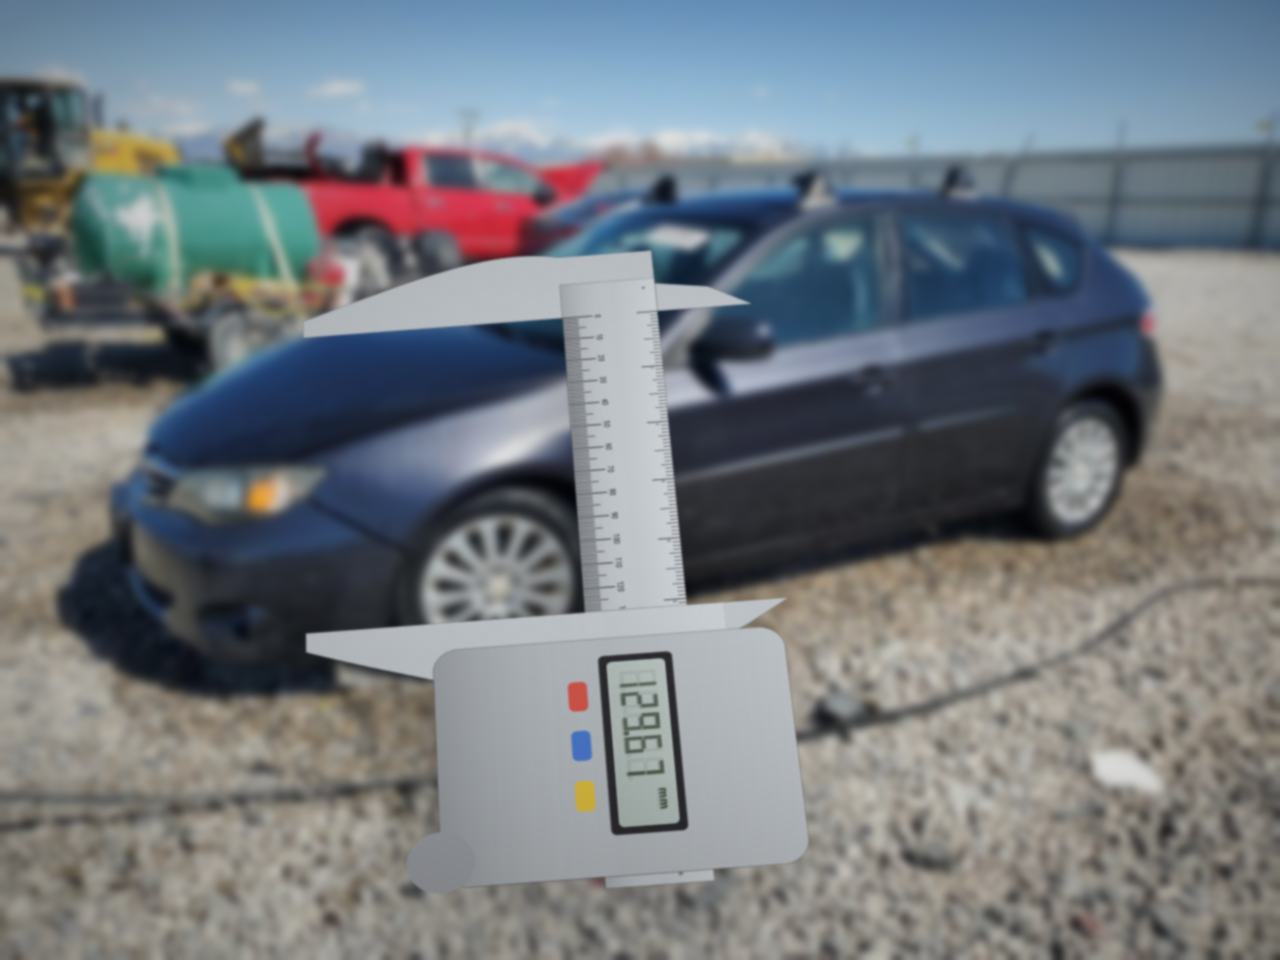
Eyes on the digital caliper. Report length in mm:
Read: 129.67 mm
